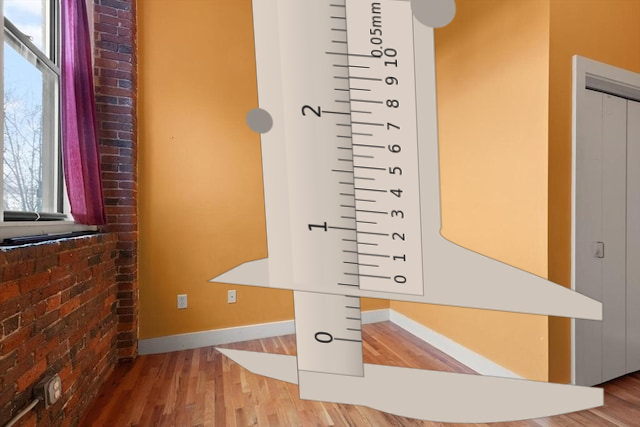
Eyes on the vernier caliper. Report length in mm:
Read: 6.0 mm
